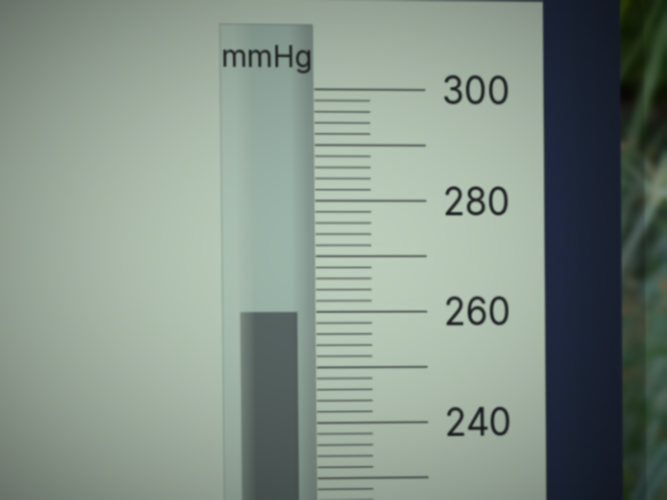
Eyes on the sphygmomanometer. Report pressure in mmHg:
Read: 260 mmHg
